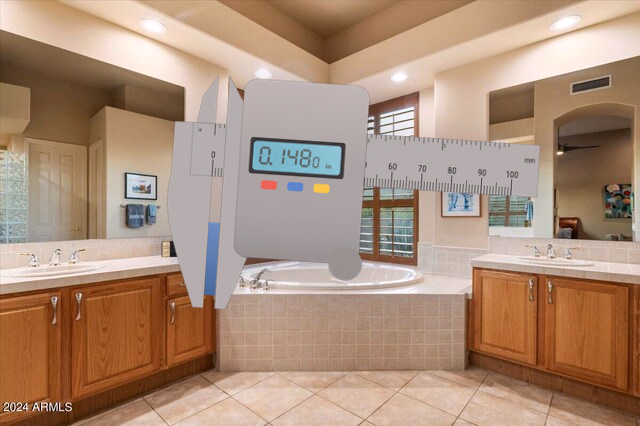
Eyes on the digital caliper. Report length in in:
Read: 0.1480 in
